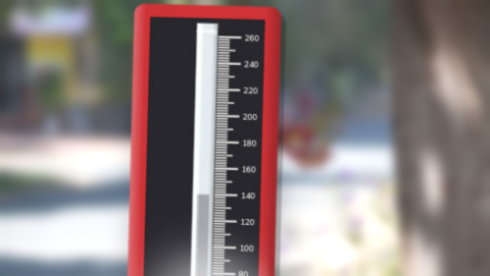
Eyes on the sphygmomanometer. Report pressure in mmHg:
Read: 140 mmHg
